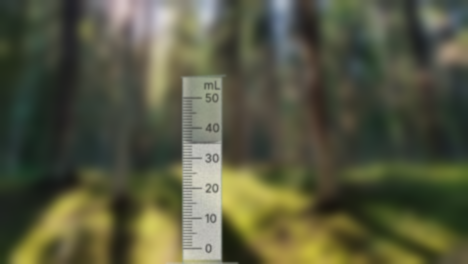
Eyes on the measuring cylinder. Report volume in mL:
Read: 35 mL
